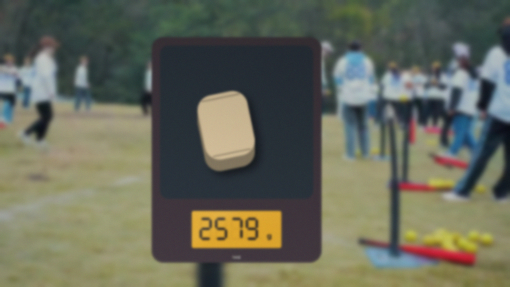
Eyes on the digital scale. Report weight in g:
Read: 2579 g
